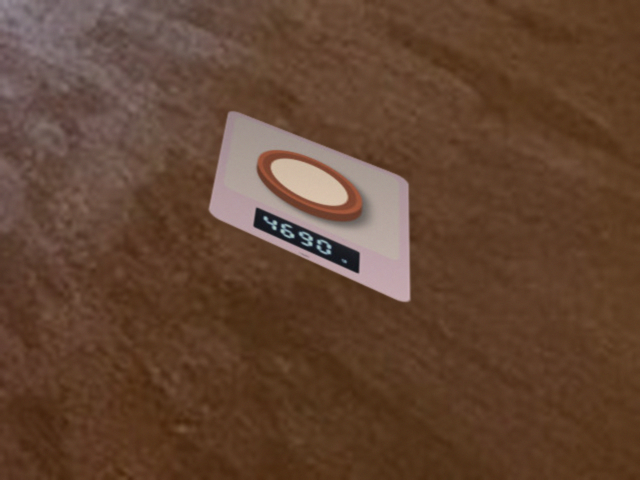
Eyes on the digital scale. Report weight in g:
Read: 4690 g
